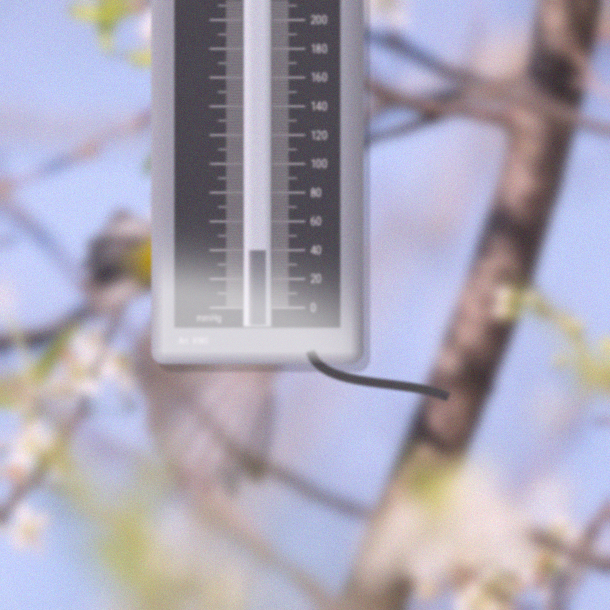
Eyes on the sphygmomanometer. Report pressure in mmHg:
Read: 40 mmHg
